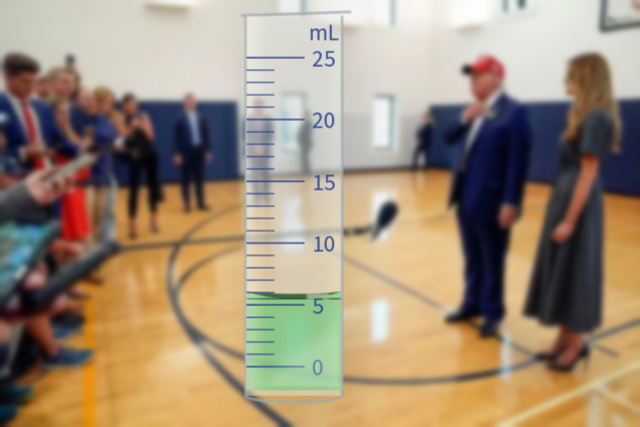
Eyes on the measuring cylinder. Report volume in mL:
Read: 5.5 mL
